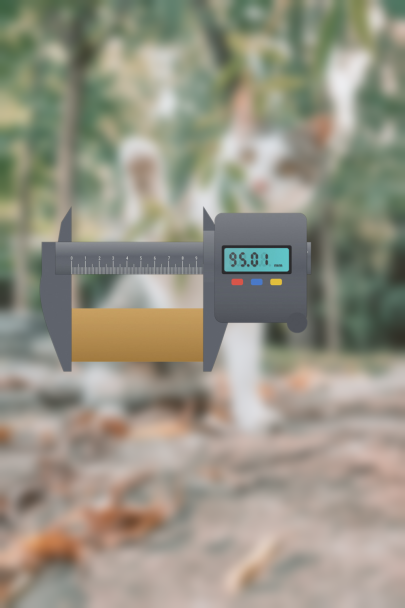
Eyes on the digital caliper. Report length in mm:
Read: 95.01 mm
